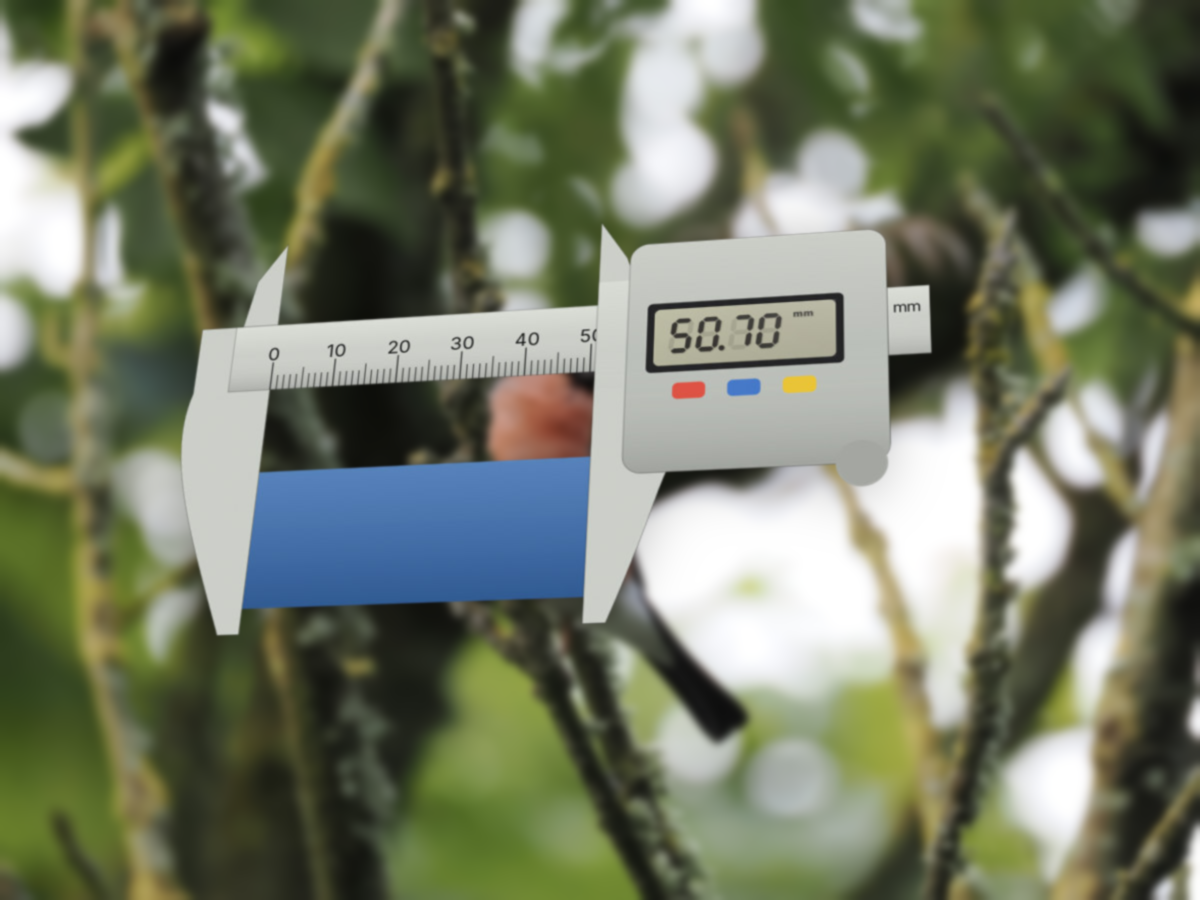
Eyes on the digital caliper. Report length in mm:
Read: 50.70 mm
